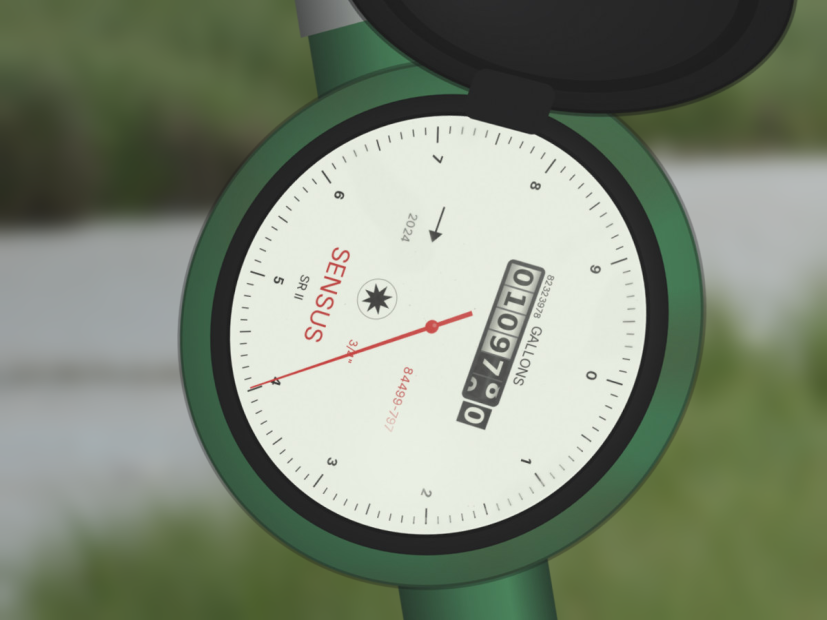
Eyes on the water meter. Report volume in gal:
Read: 109784.0 gal
